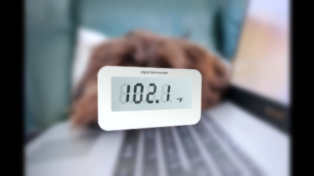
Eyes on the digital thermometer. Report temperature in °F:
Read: 102.1 °F
